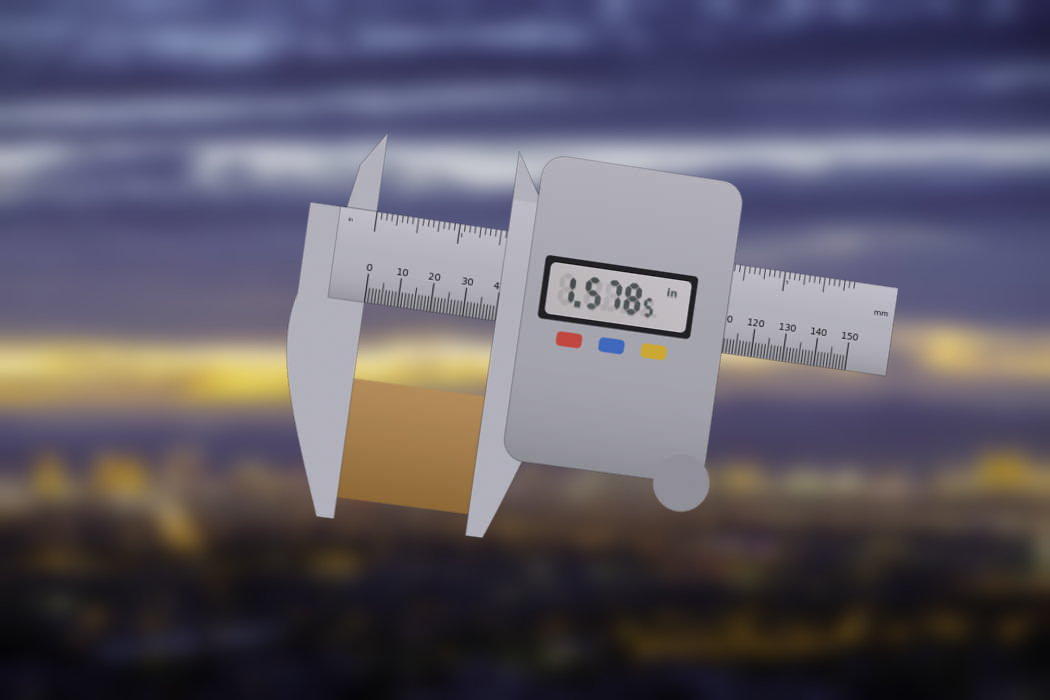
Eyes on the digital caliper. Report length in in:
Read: 1.5785 in
